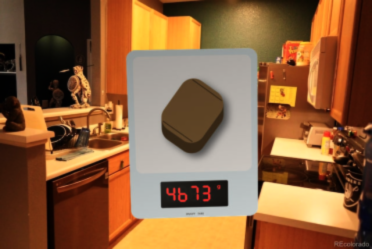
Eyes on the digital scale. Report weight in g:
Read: 4673 g
